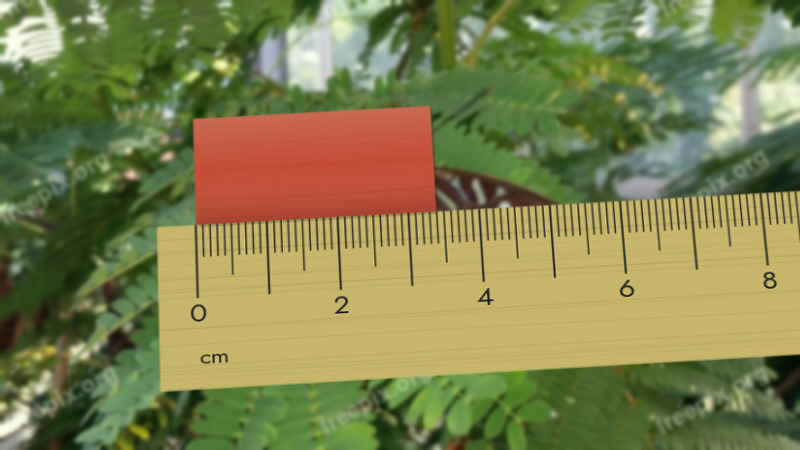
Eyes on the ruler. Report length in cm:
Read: 3.4 cm
